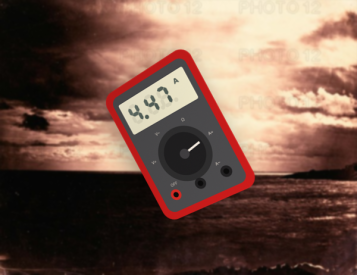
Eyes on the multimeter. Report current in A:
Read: 4.47 A
